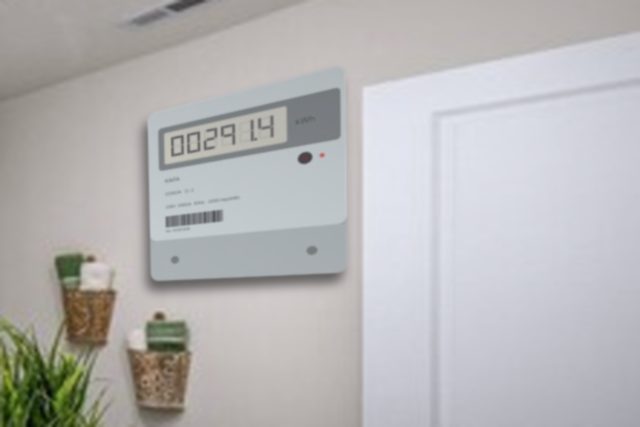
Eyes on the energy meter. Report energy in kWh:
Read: 291.4 kWh
